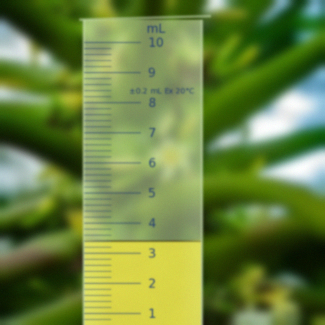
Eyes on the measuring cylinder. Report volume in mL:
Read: 3.4 mL
